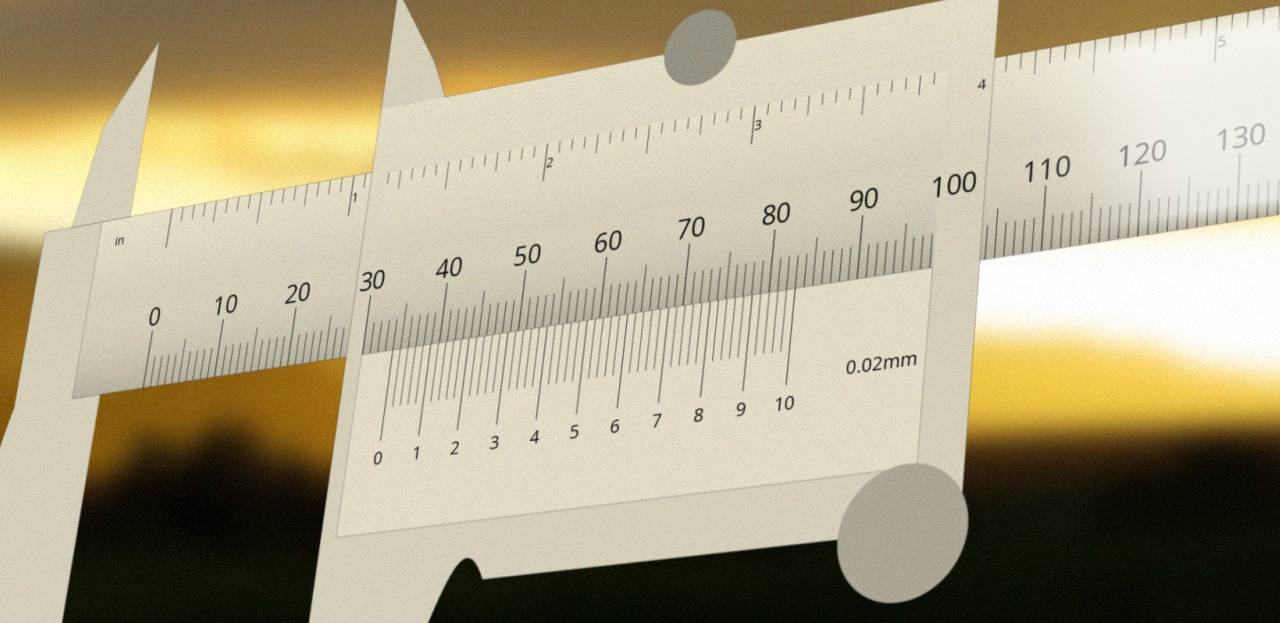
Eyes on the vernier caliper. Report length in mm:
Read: 34.0 mm
